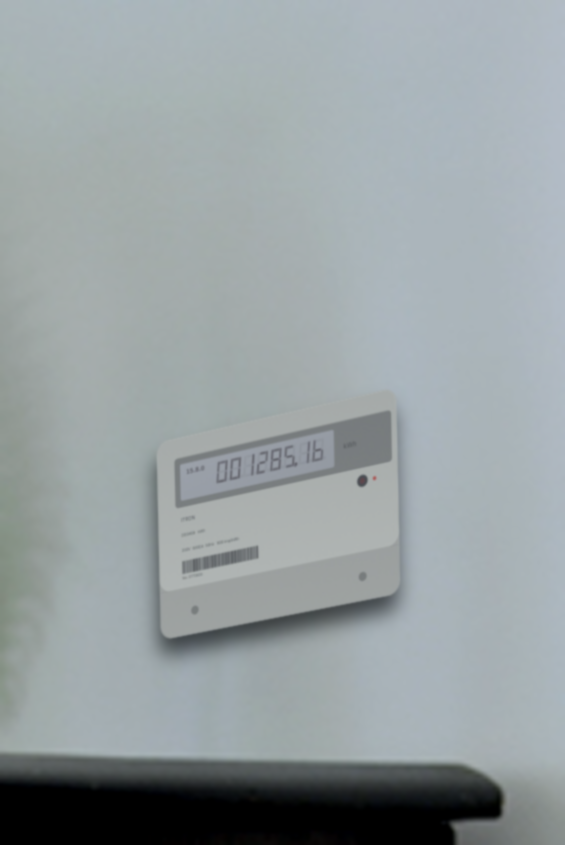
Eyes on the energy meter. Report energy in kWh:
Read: 1285.16 kWh
